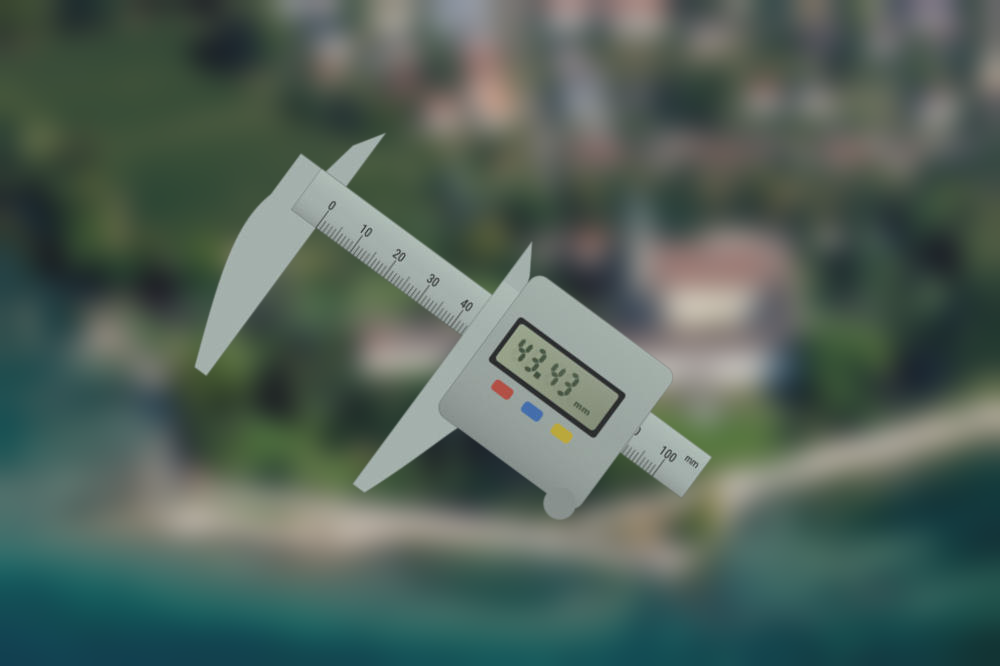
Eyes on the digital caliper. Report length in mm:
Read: 43.43 mm
